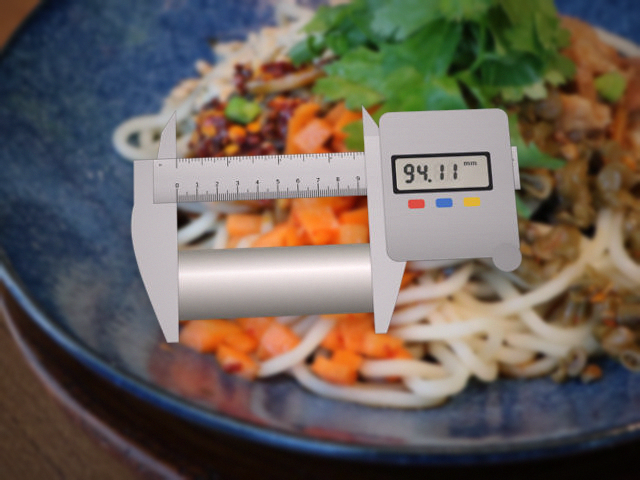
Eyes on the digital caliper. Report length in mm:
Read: 94.11 mm
